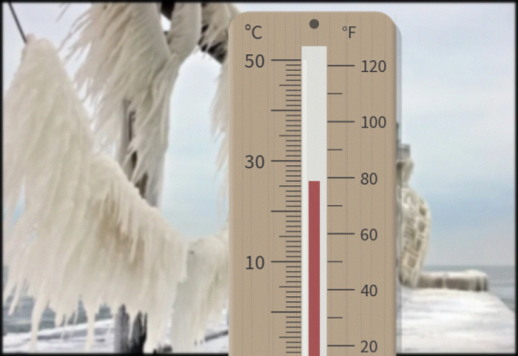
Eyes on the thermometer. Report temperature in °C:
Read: 26 °C
